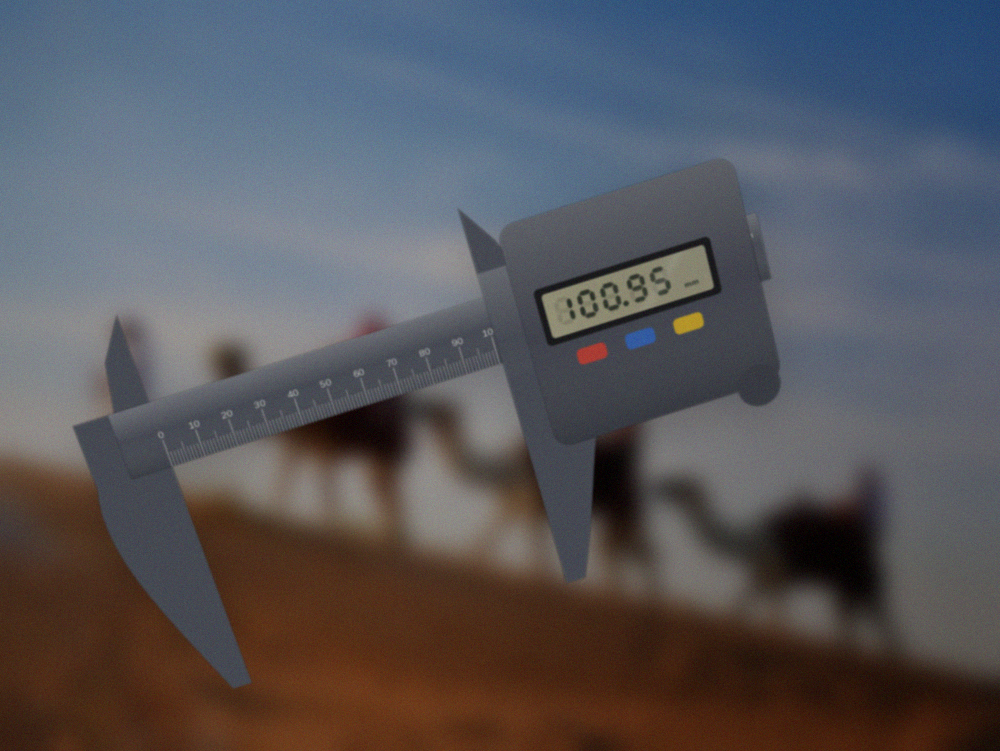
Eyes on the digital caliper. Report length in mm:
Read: 100.95 mm
